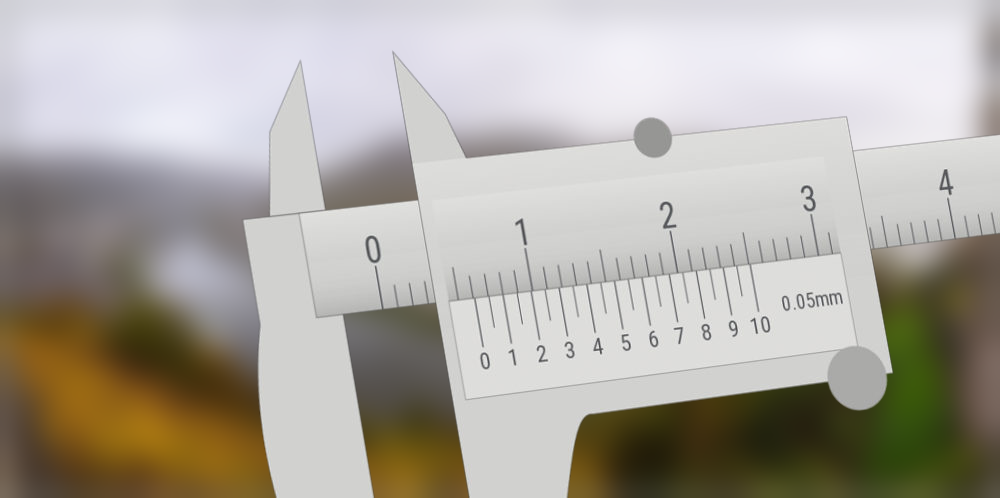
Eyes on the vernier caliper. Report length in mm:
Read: 6.1 mm
